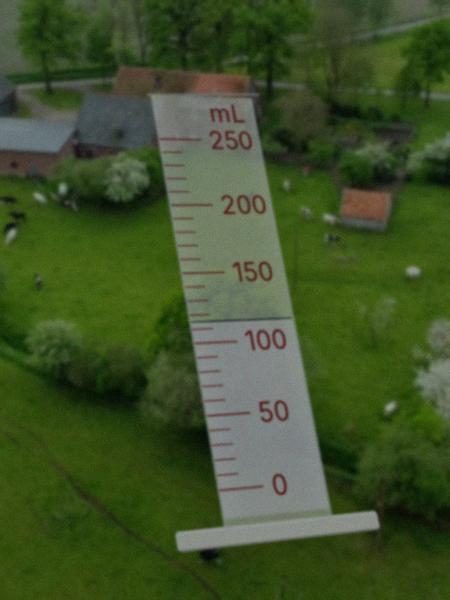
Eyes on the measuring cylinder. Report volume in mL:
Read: 115 mL
